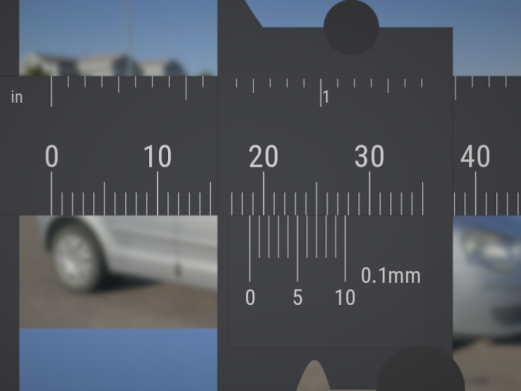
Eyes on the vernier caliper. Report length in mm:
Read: 18.7 mm
